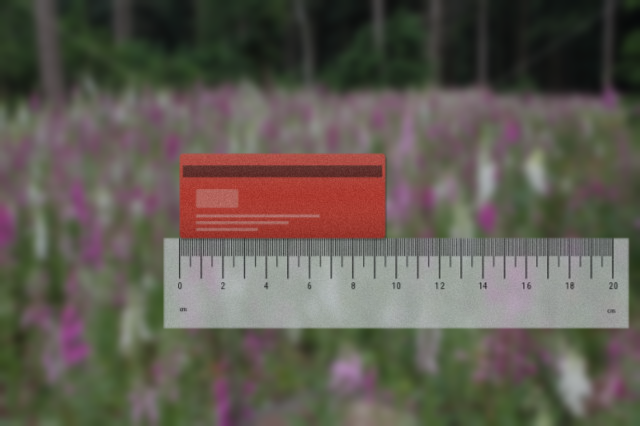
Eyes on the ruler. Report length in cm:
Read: 9.5 cm
